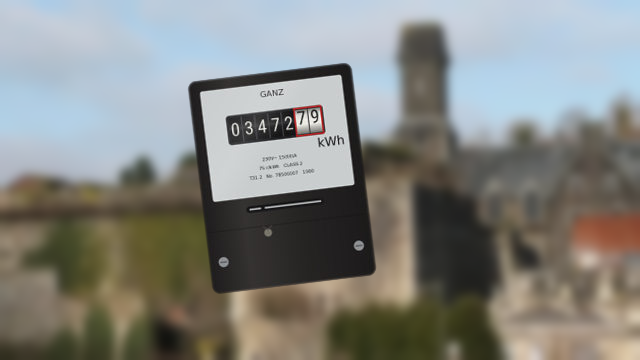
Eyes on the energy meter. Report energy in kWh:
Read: 3472.79 kWh
